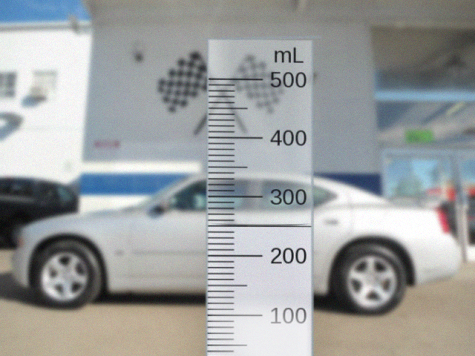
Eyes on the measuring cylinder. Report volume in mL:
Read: 250 mL
